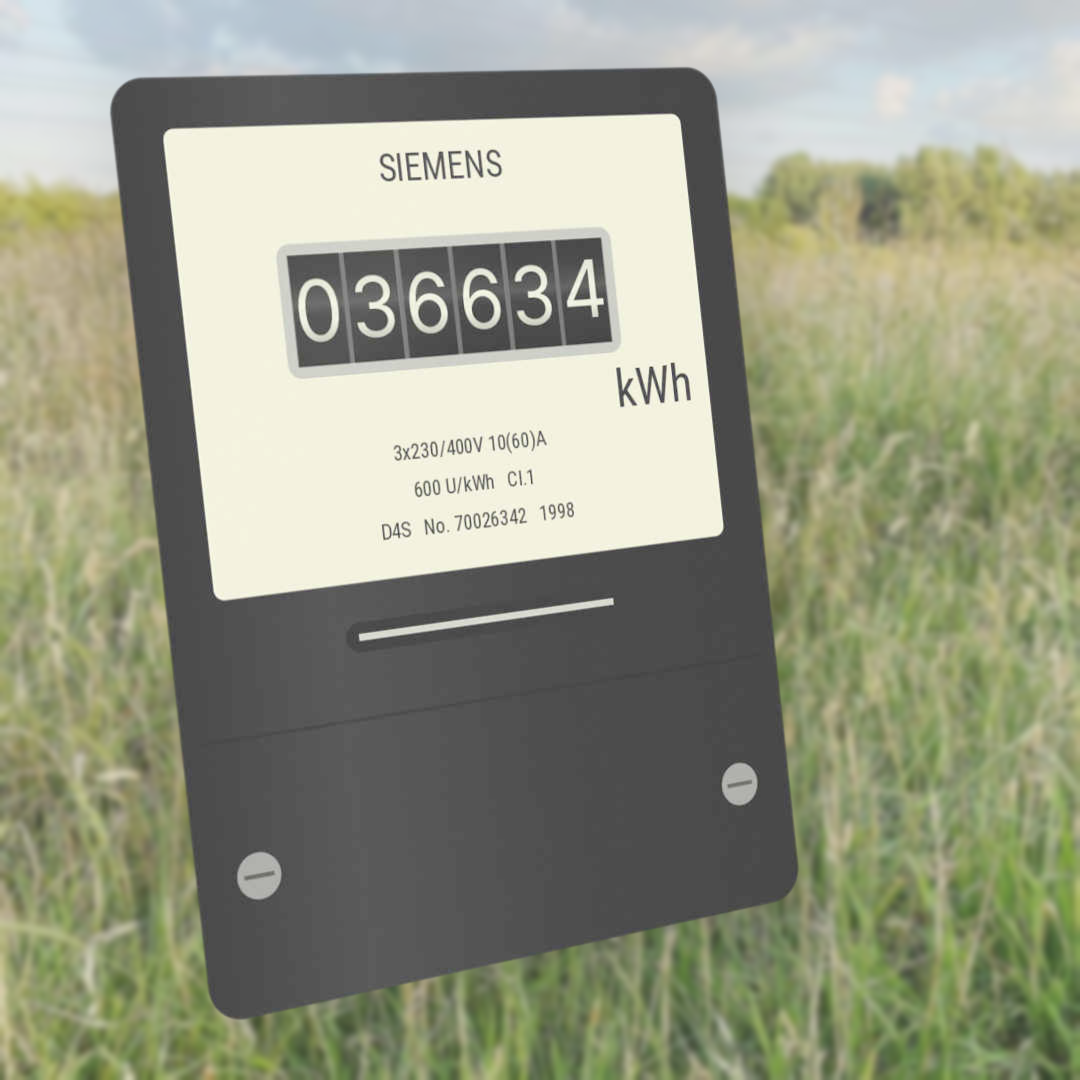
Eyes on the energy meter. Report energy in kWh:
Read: 36634 kWh
